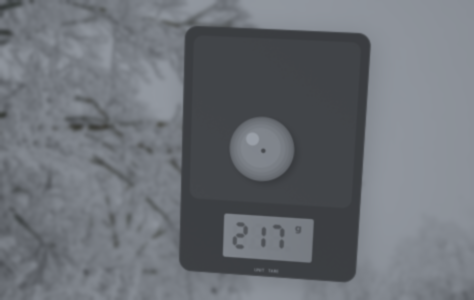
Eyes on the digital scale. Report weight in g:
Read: 217 g
